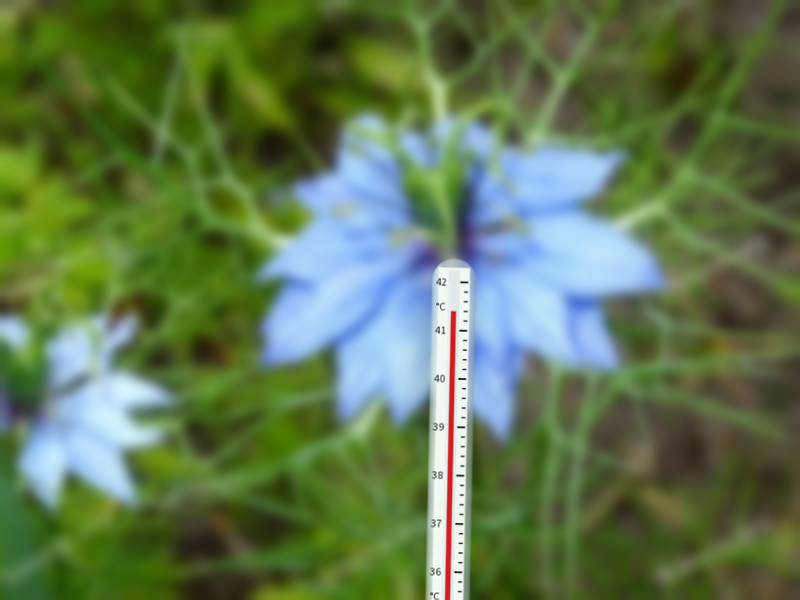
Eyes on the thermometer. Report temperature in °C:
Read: 41.4 °C
